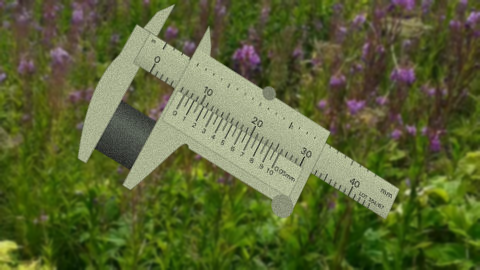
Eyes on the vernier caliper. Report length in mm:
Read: 6.8 mm
